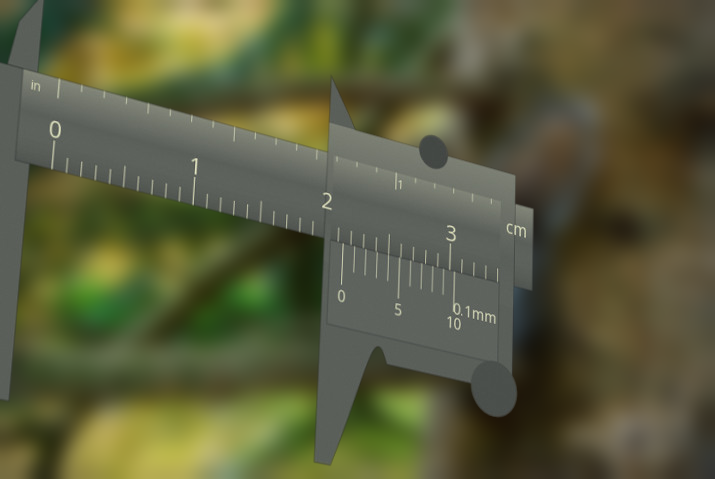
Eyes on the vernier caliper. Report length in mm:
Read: 21.4 mm
